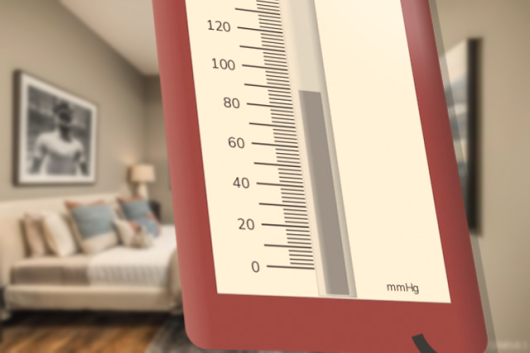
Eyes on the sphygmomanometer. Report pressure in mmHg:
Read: 90 mmHg
